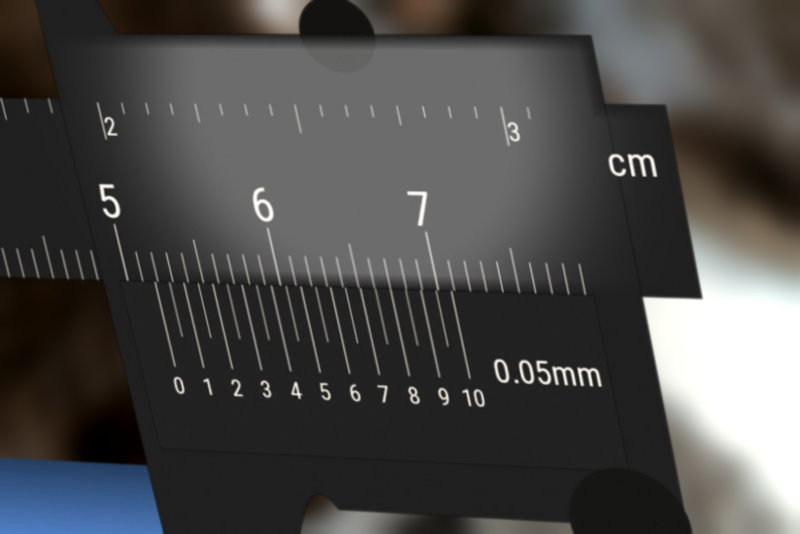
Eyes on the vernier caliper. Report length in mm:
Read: 51.8 mm
